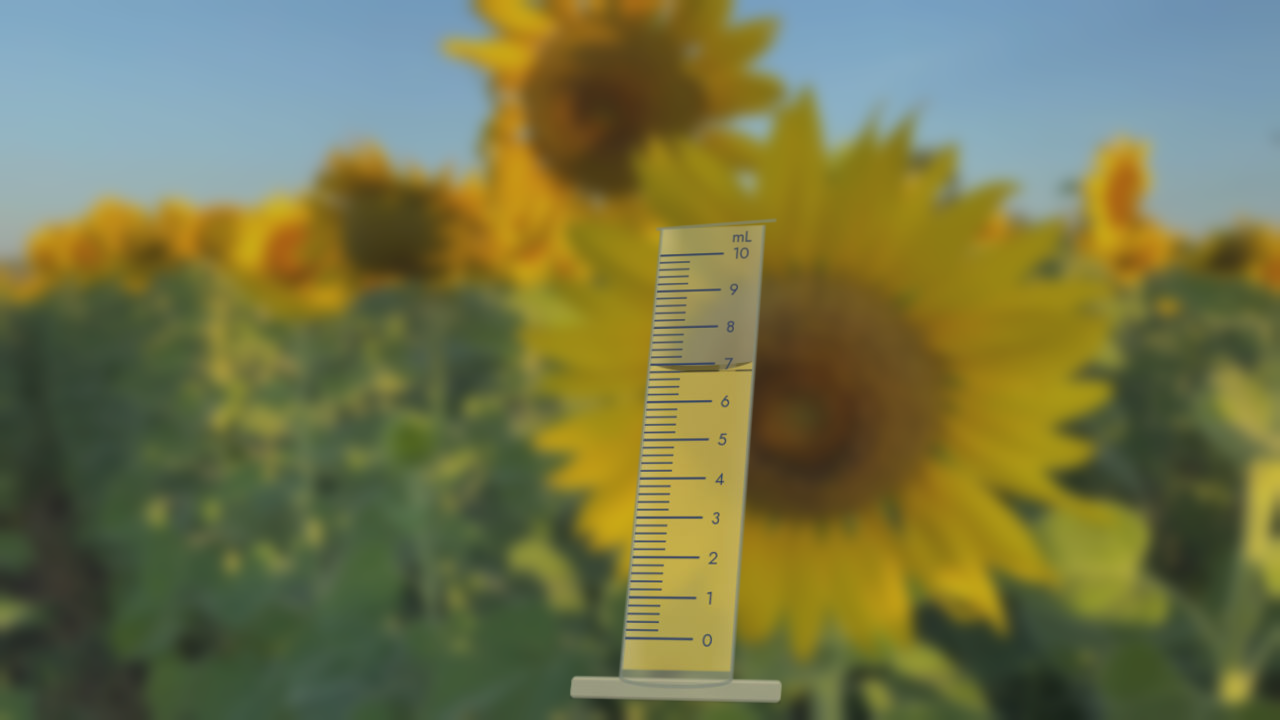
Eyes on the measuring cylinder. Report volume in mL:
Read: 6.8 mL
